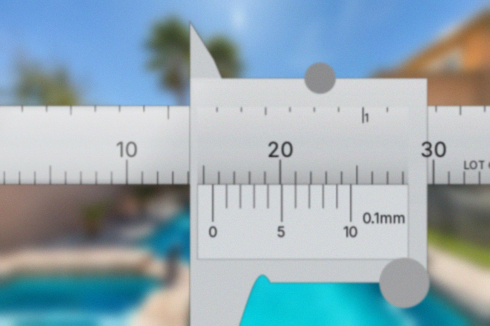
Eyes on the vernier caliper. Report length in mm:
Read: 15.6 mm
